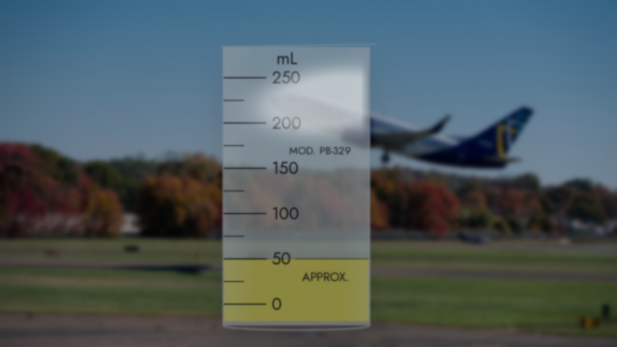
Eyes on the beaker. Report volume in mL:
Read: 50 mL
